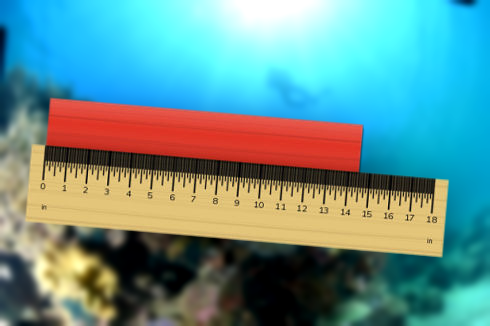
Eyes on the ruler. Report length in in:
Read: 14.5 in
